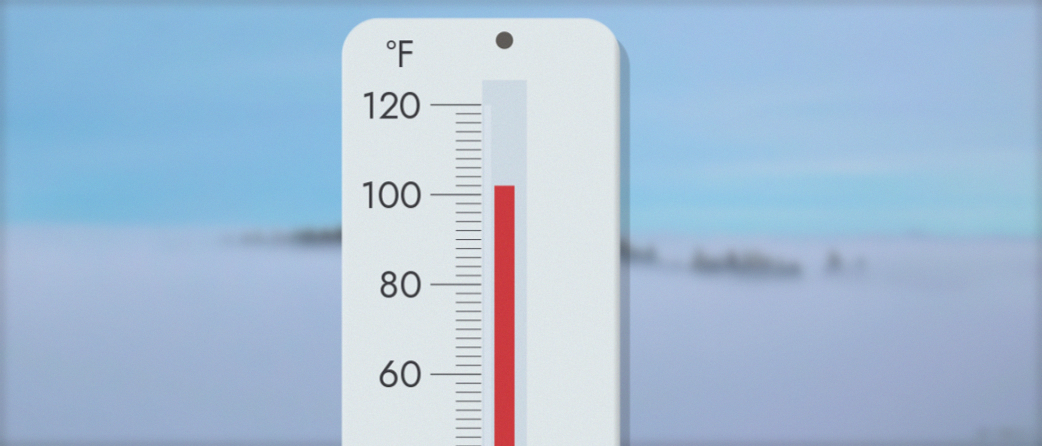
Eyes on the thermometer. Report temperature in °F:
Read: 102 °F
